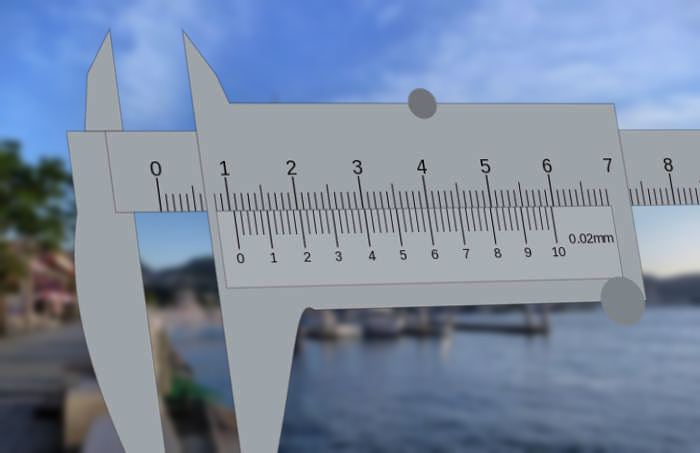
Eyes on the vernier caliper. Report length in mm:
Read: 10.6 mm
